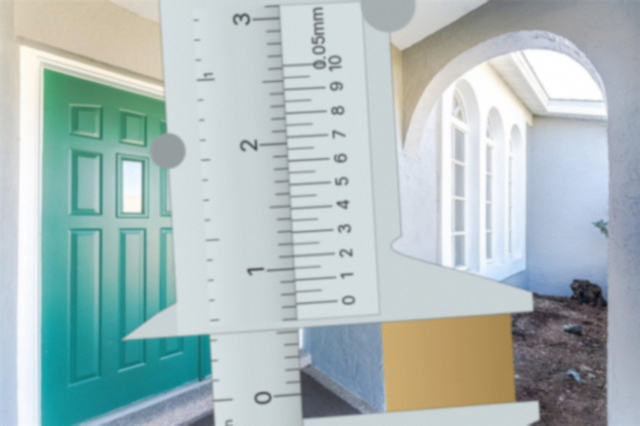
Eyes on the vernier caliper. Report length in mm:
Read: 7.2 mm
